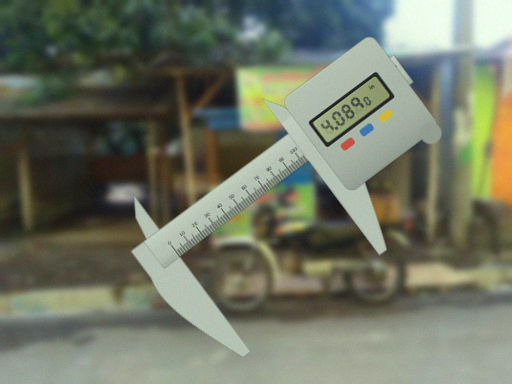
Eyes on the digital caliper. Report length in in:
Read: 4.0890 in
